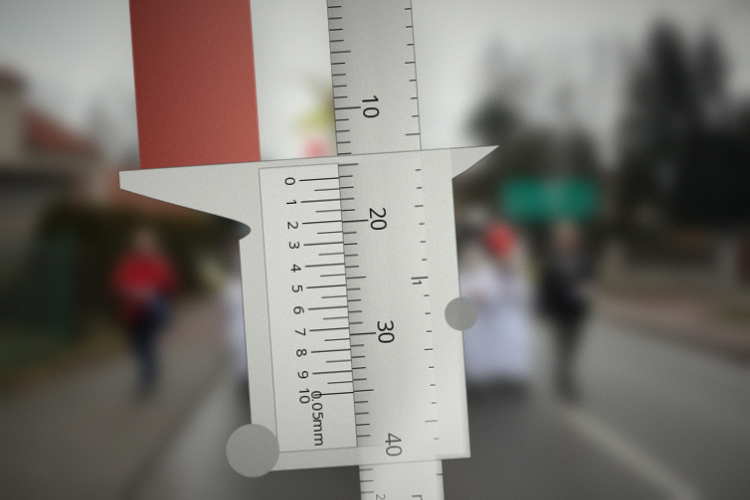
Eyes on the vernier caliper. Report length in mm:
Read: 16.1 mm
